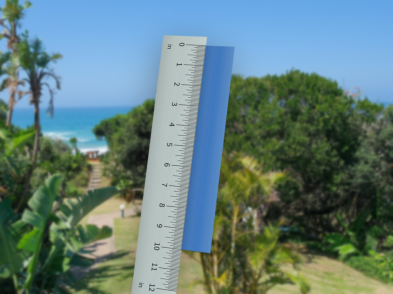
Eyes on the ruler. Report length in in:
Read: 10 in
